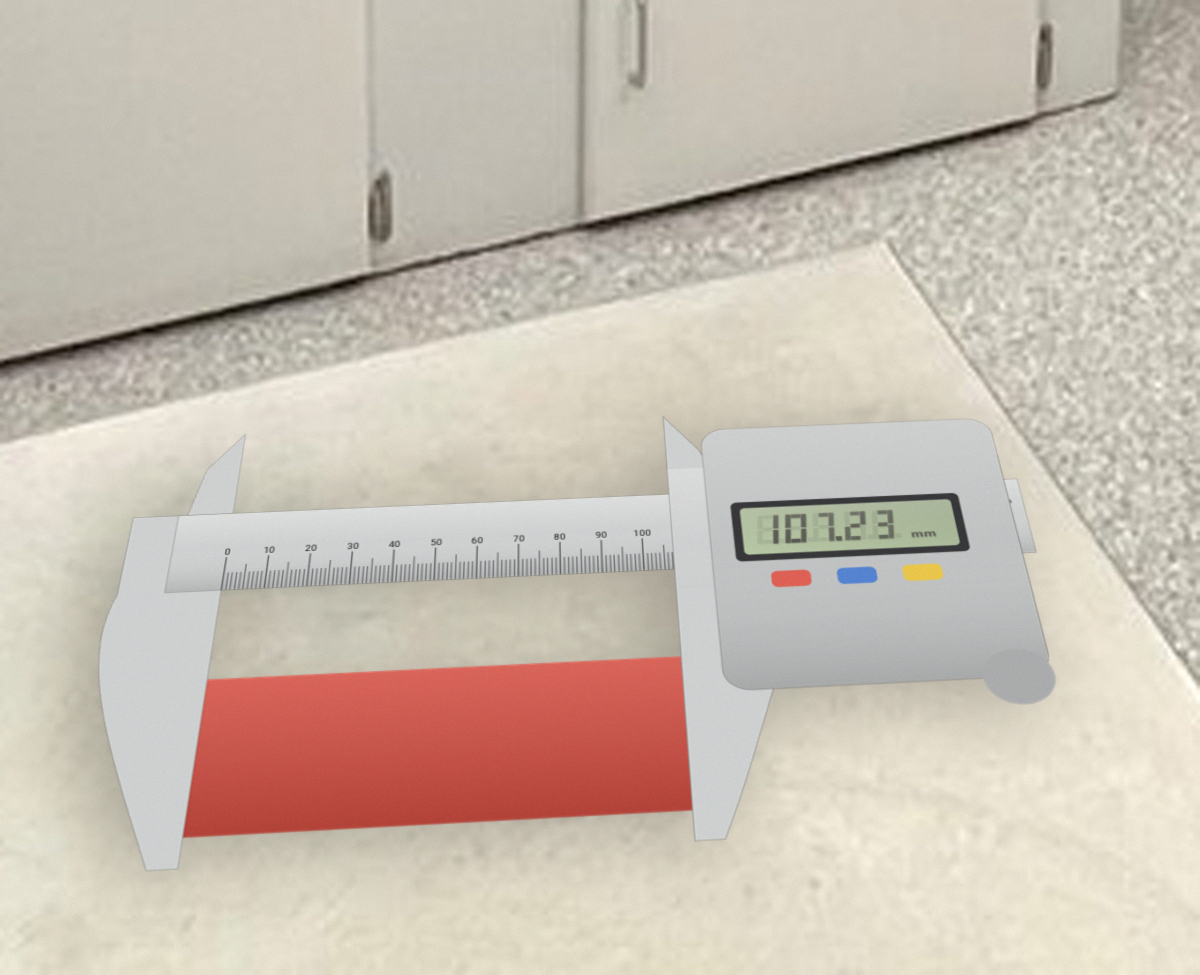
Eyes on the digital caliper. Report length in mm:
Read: 107.23 mm
